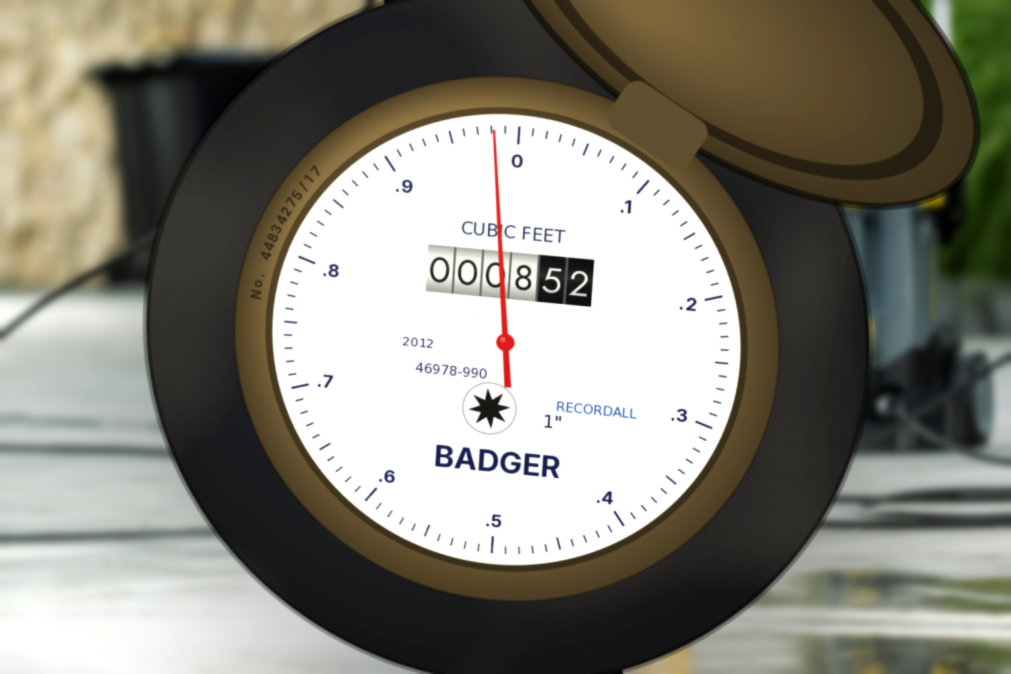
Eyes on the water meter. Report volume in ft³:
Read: 851.98 ft³
